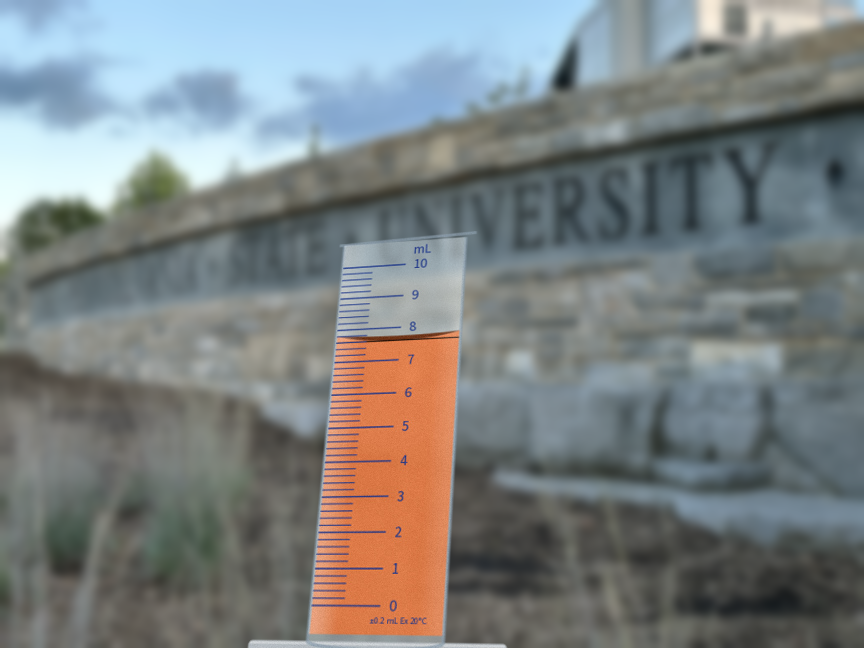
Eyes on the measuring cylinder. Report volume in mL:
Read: 7.6 mL
